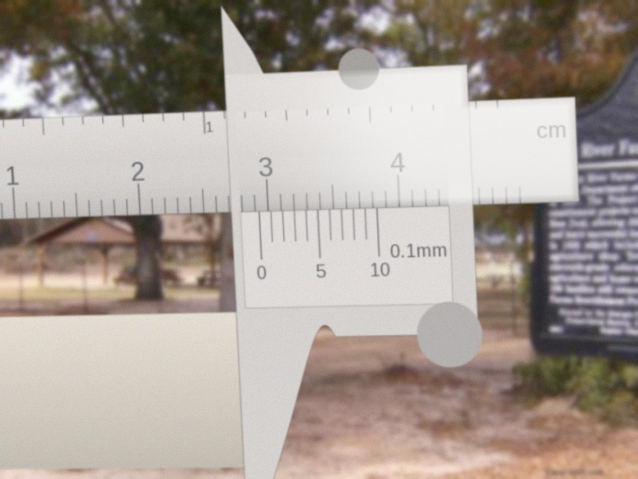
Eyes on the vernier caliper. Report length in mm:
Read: 29.3 mm
